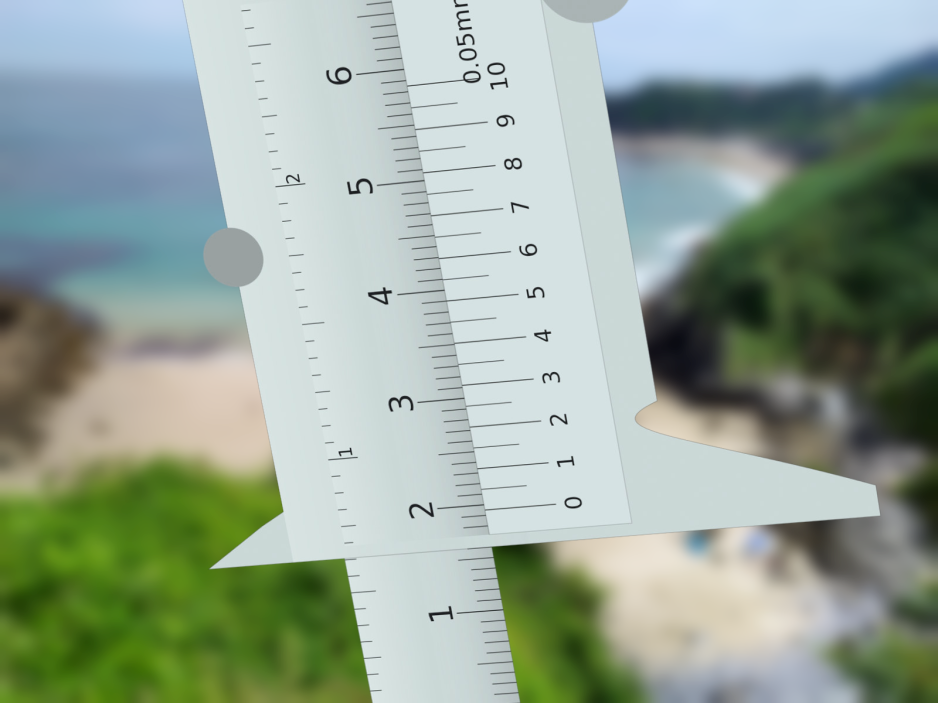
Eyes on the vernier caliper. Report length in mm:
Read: 19.5 mm
